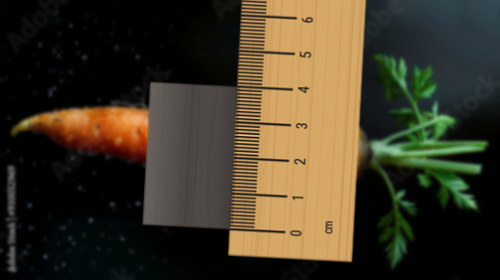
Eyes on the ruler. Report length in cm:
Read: 4 cm
